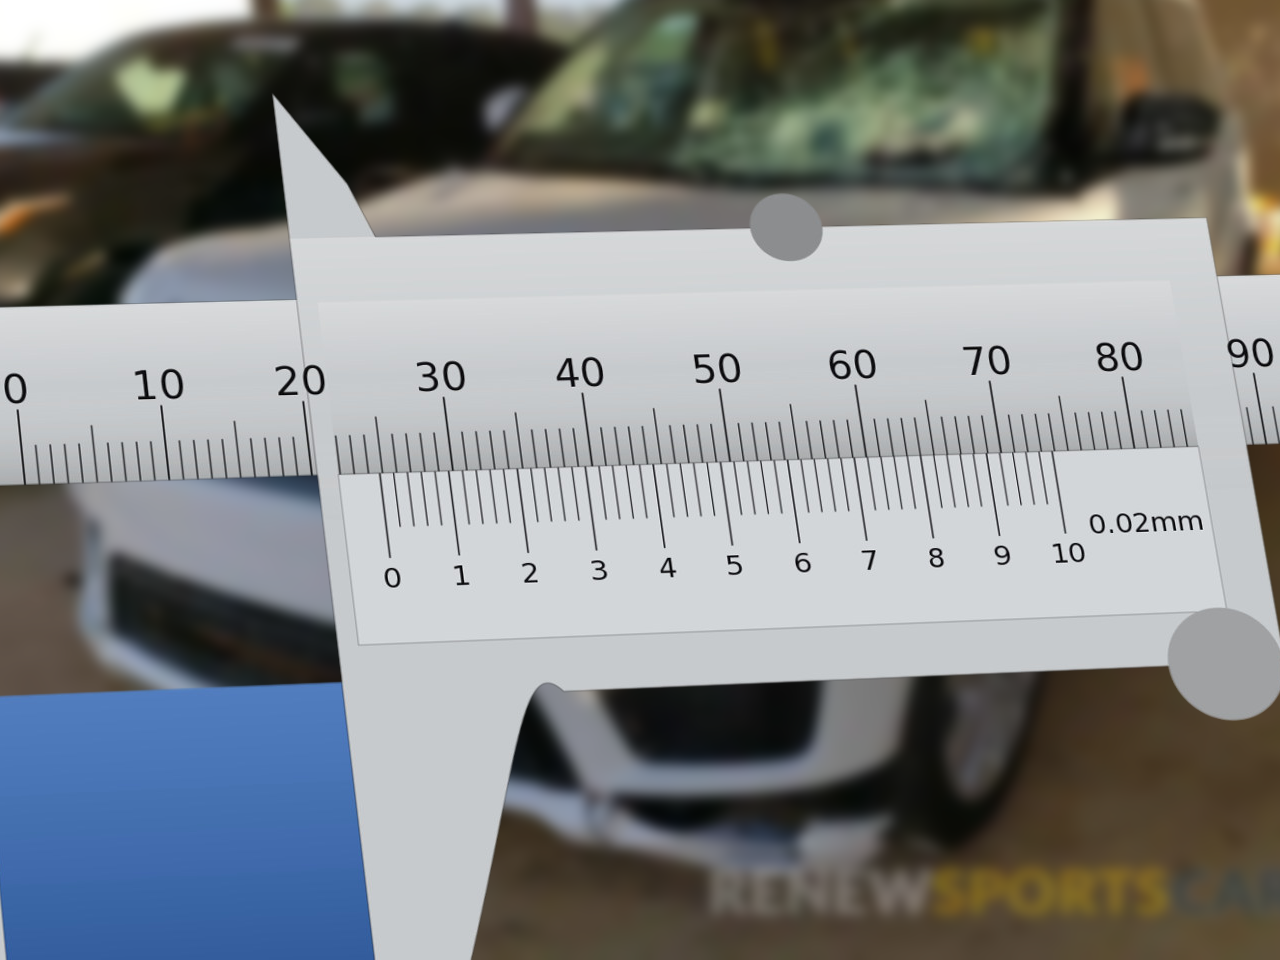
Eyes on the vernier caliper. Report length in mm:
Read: 24.8 mm
